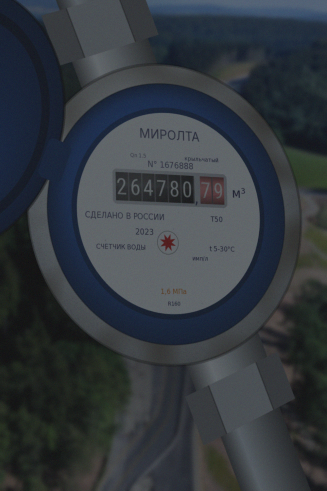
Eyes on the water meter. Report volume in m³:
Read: 264780.79 m³
